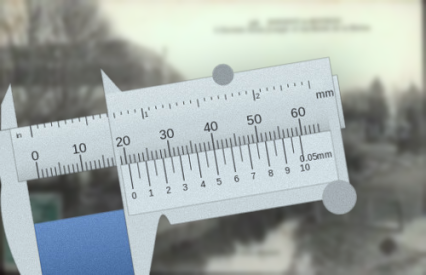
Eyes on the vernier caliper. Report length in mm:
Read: 20.5 mm
